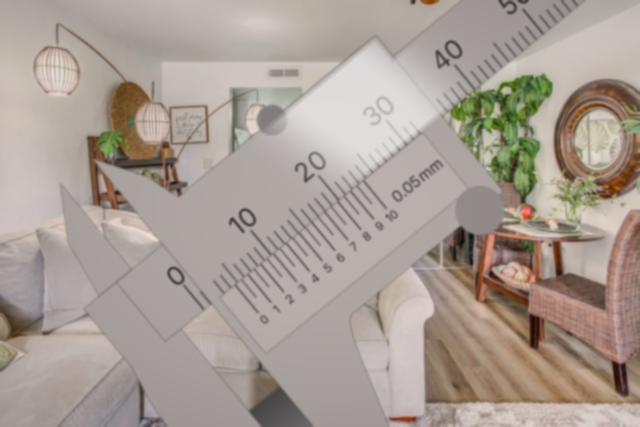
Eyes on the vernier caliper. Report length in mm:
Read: 4.6 mm
